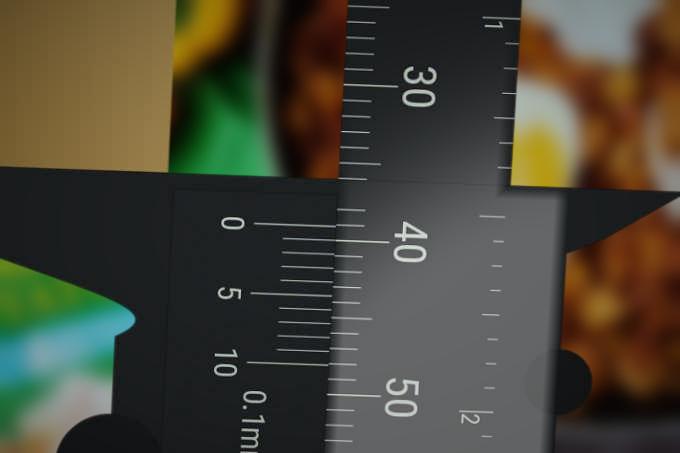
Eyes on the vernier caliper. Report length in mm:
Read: 39.1 mm
